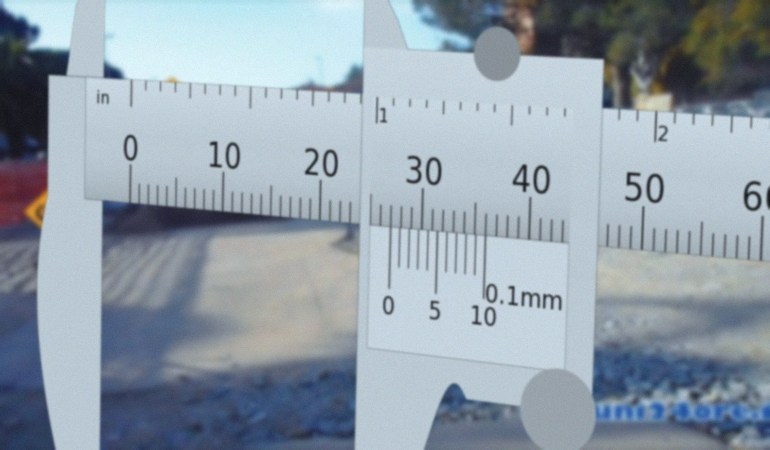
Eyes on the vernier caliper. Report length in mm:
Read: 27.0 mm
